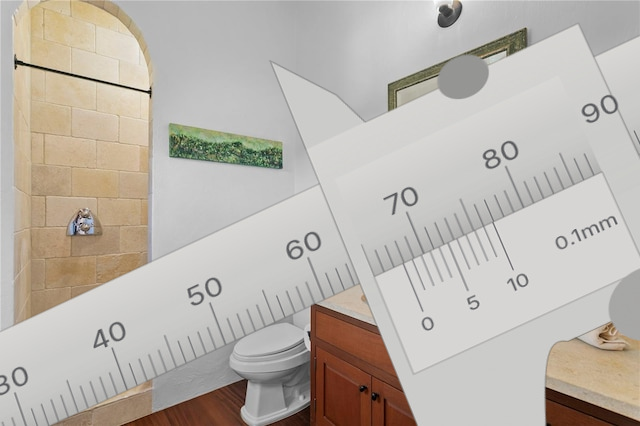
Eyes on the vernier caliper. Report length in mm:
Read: 67.9 mm
